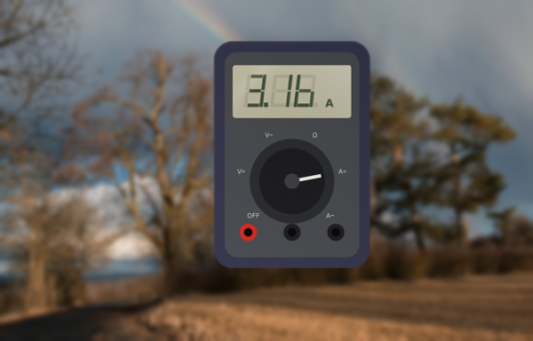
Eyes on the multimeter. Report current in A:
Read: 3.16 A
